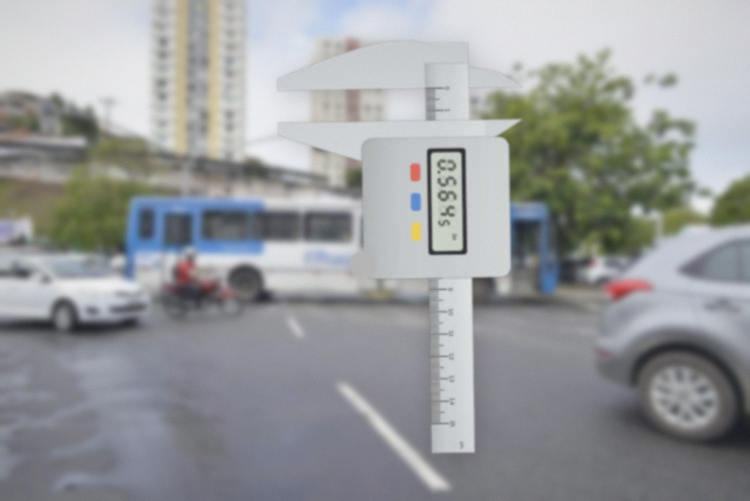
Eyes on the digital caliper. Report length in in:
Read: 0.5645 in
